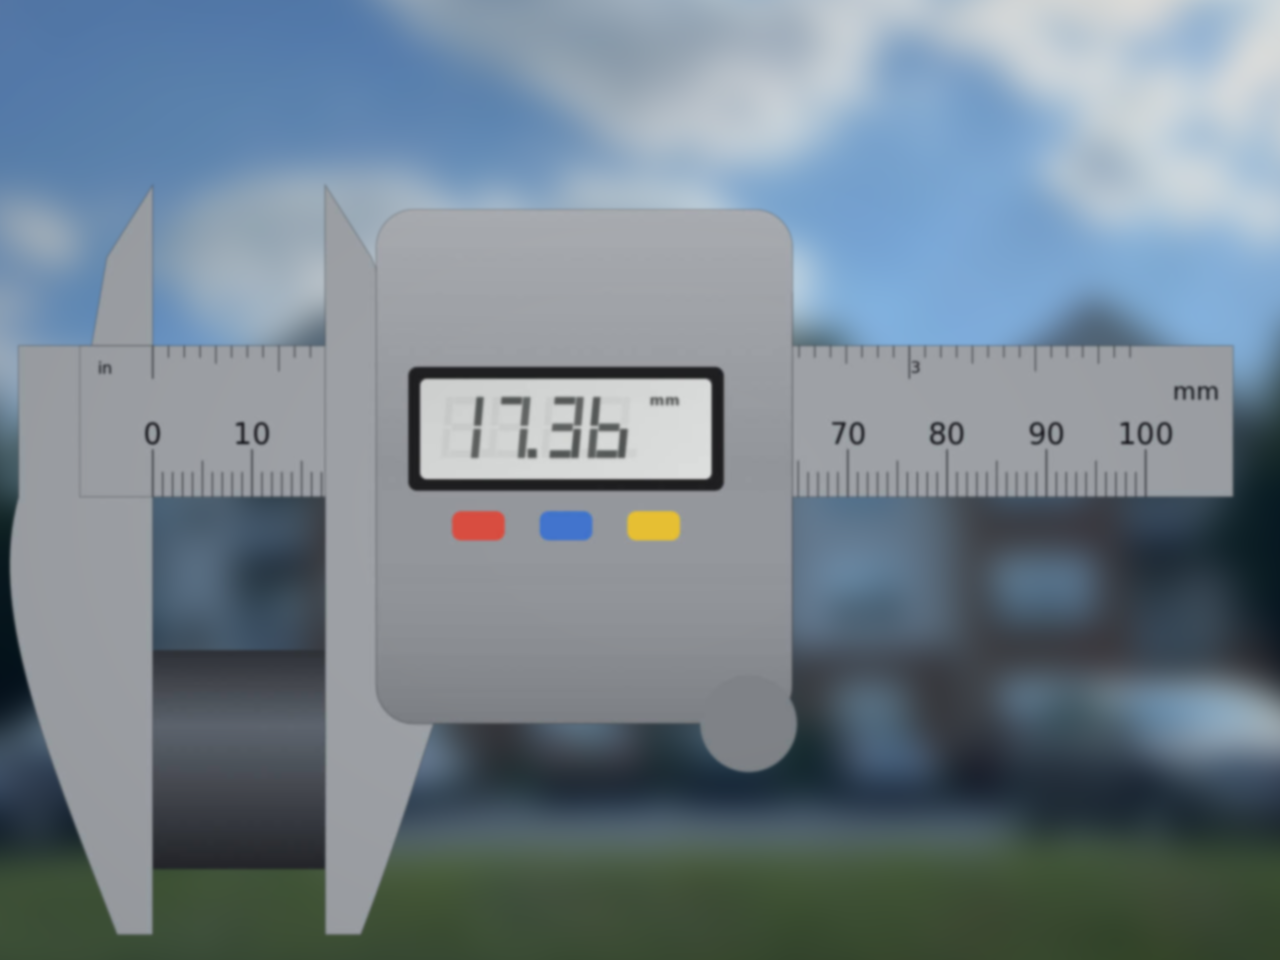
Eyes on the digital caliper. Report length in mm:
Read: 17.36 mm
